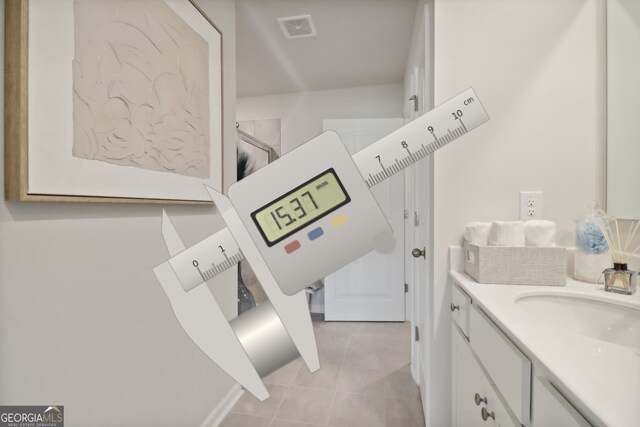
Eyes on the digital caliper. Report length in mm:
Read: 15.37 mm
